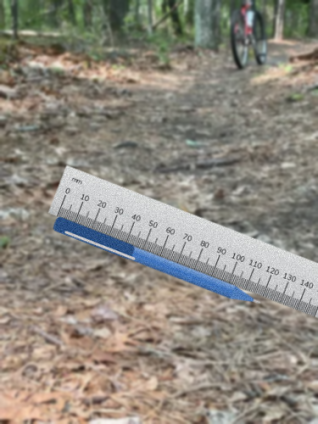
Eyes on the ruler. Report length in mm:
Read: 120 mm
